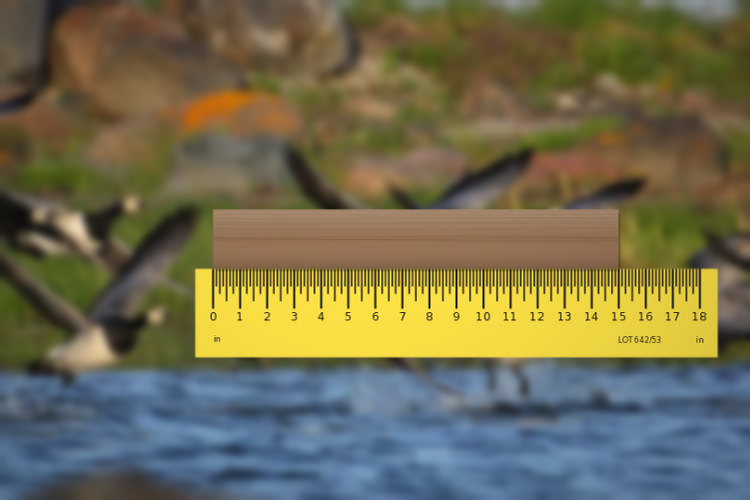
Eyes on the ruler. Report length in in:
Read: 15 in
